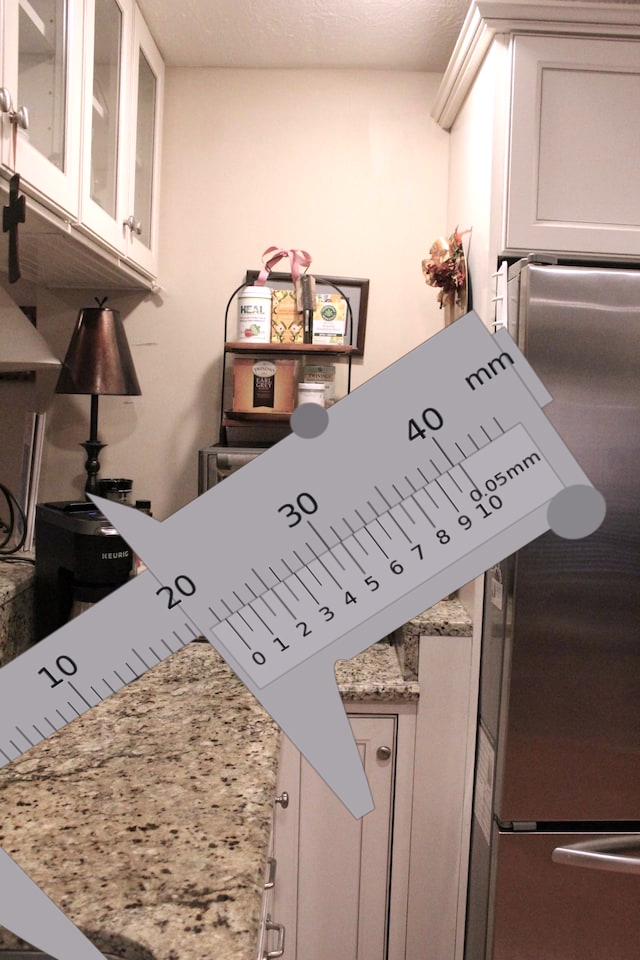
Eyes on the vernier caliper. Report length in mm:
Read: 21.4 mm
